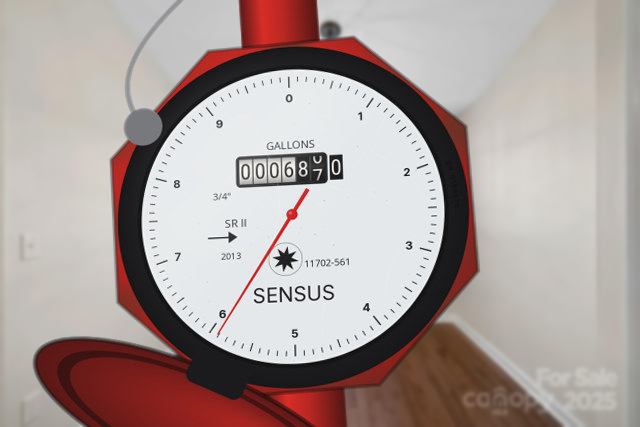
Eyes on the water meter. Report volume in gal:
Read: 6865.9 gal
